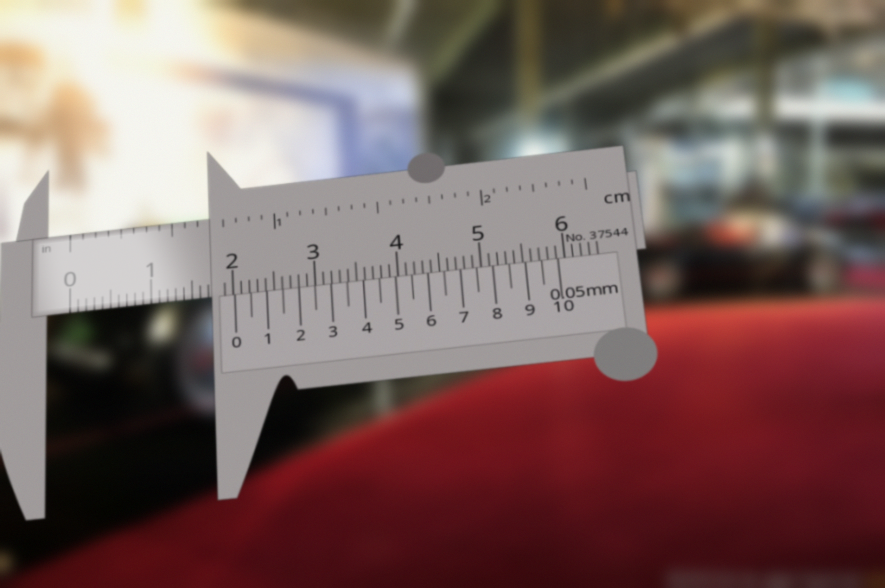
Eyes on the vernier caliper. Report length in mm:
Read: 20.2 mm
